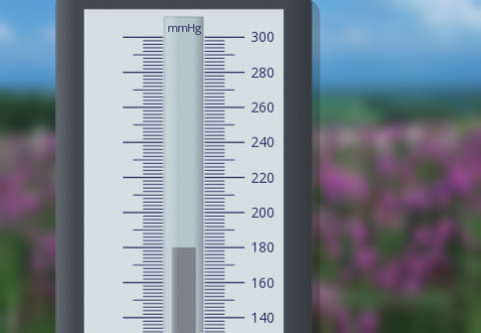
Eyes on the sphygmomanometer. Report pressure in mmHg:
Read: 180 mmHg
